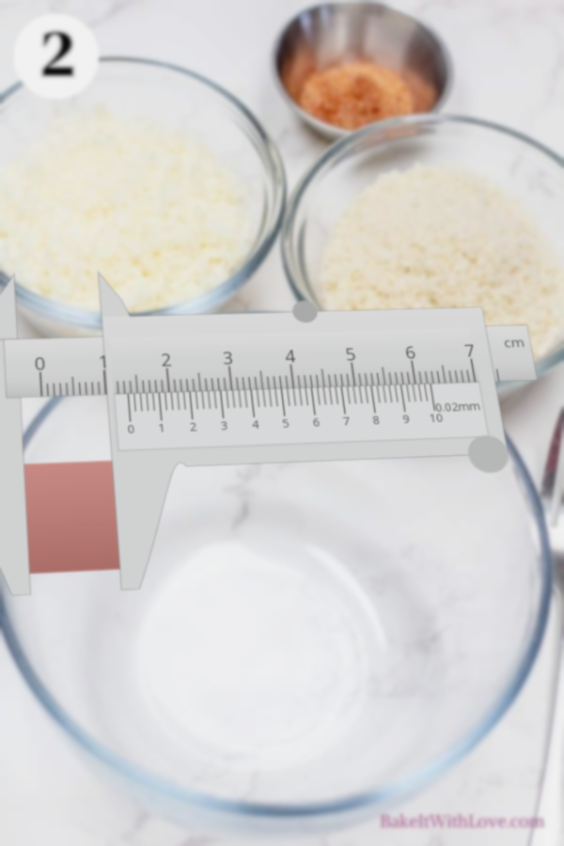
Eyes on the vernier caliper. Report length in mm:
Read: 13.5 mm
